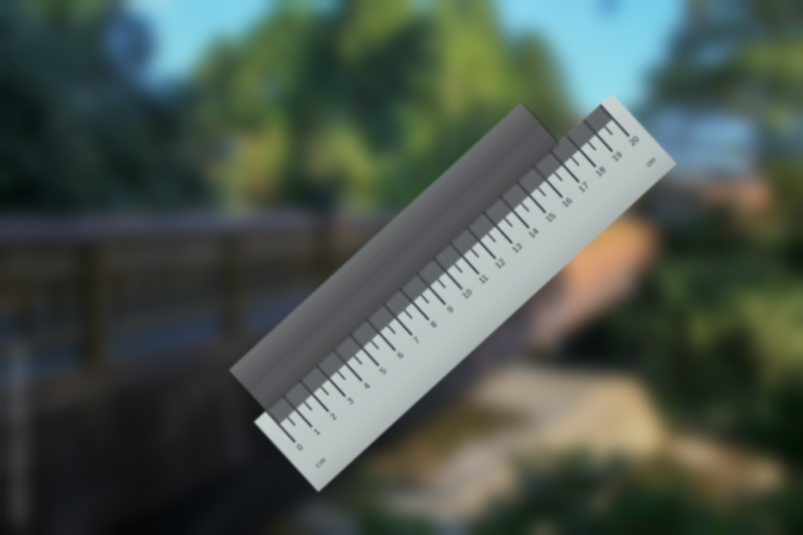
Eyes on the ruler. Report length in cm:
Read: 17.5 cm
